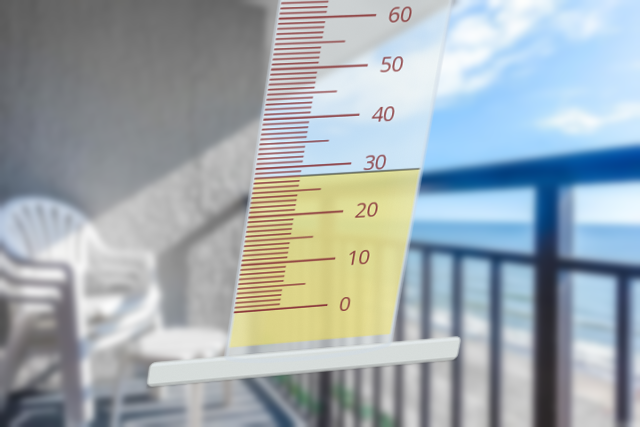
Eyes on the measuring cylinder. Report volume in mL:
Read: 28 mL
